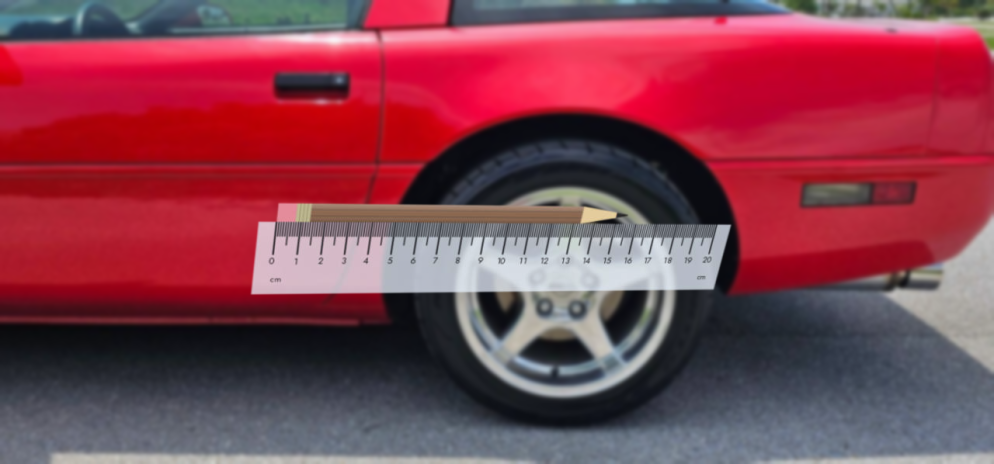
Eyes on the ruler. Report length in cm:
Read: 15.5 cm
